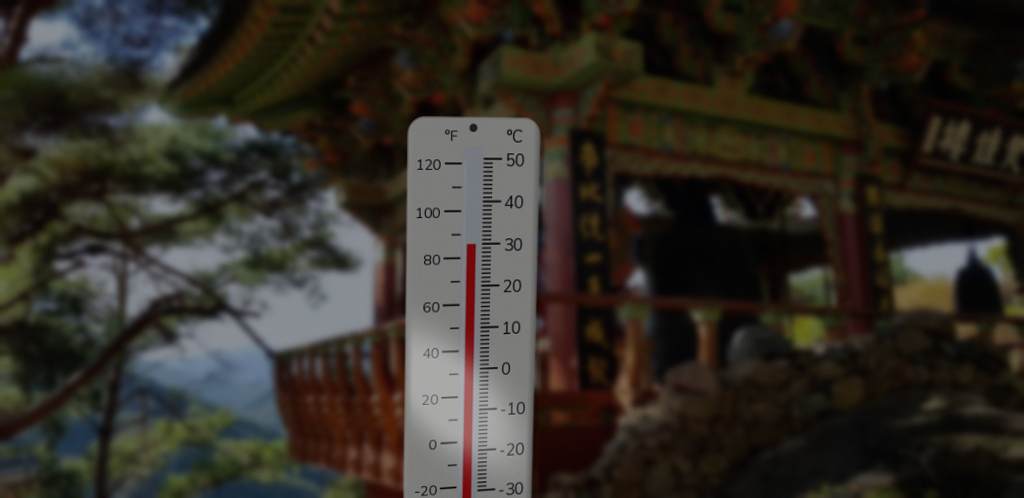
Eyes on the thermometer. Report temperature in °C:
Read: 30 °C
